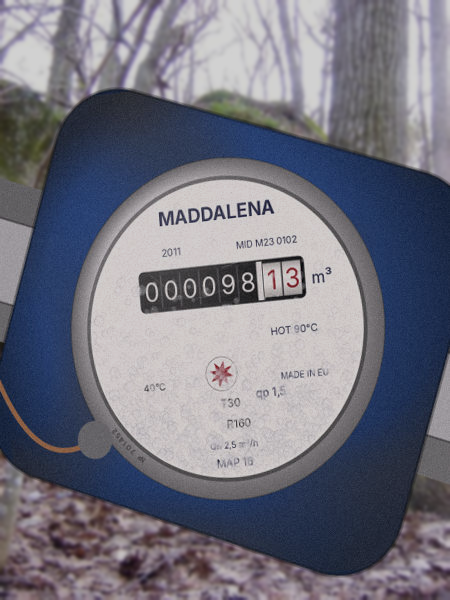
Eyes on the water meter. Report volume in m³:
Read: 98.13 m³
